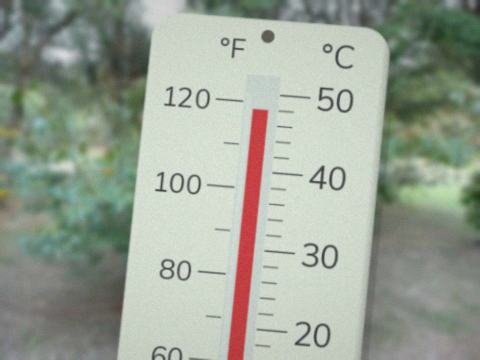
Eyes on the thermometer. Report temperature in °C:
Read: 48 °C
